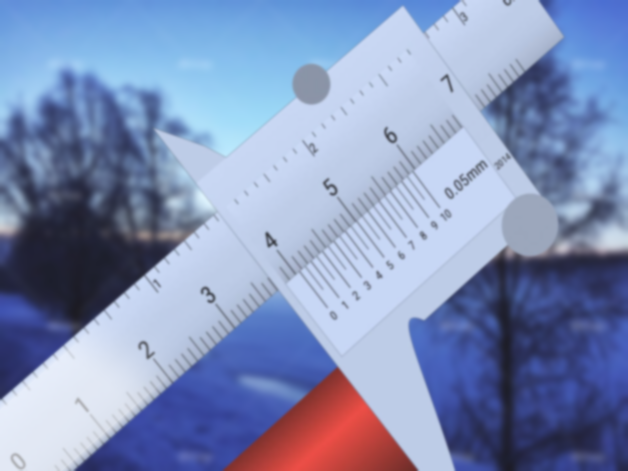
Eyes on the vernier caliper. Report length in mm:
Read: 40.6 mm
